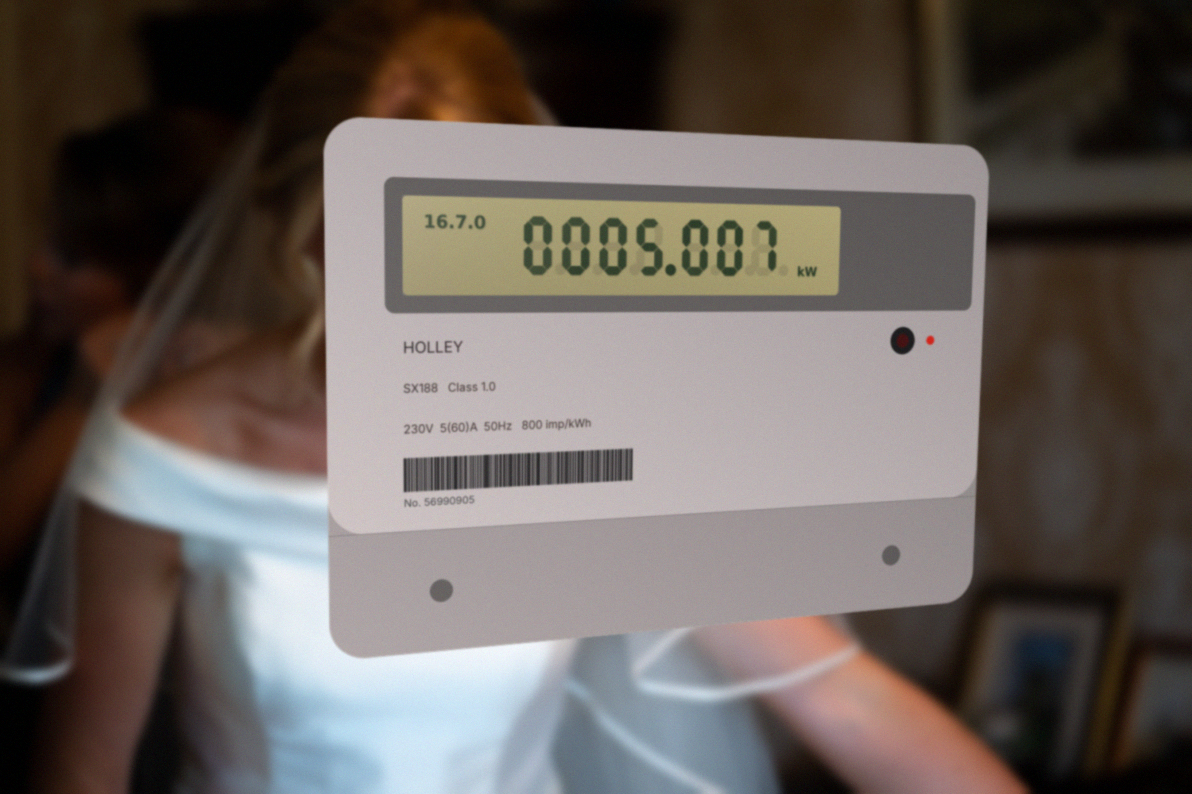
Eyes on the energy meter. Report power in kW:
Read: 5.007 kW
